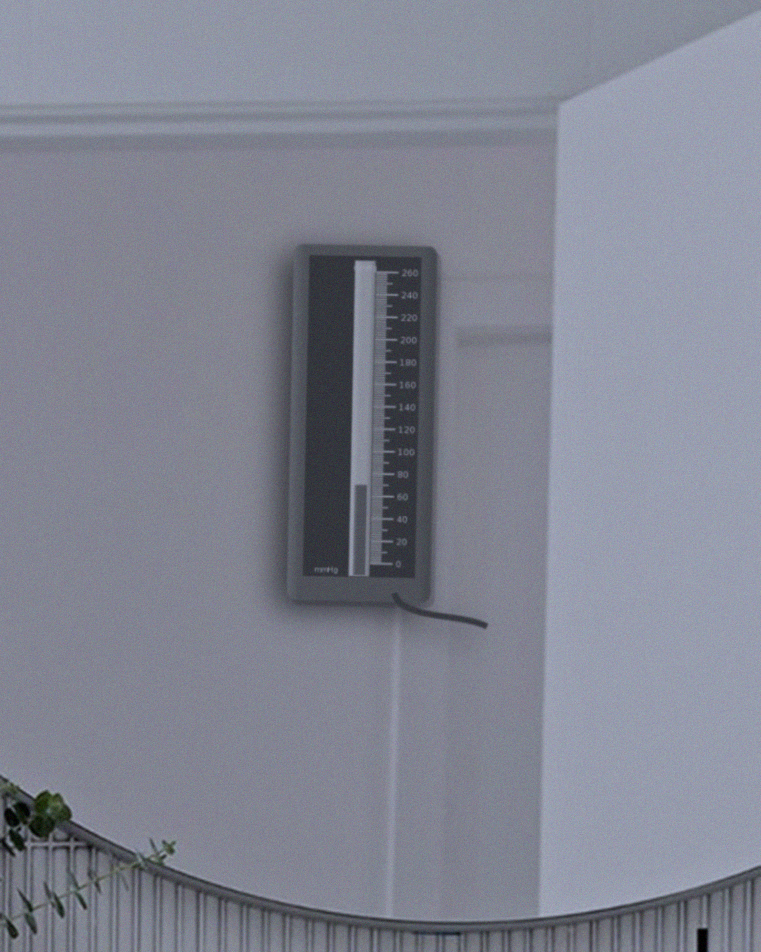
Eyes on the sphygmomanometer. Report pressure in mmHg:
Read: 70 mmHg
